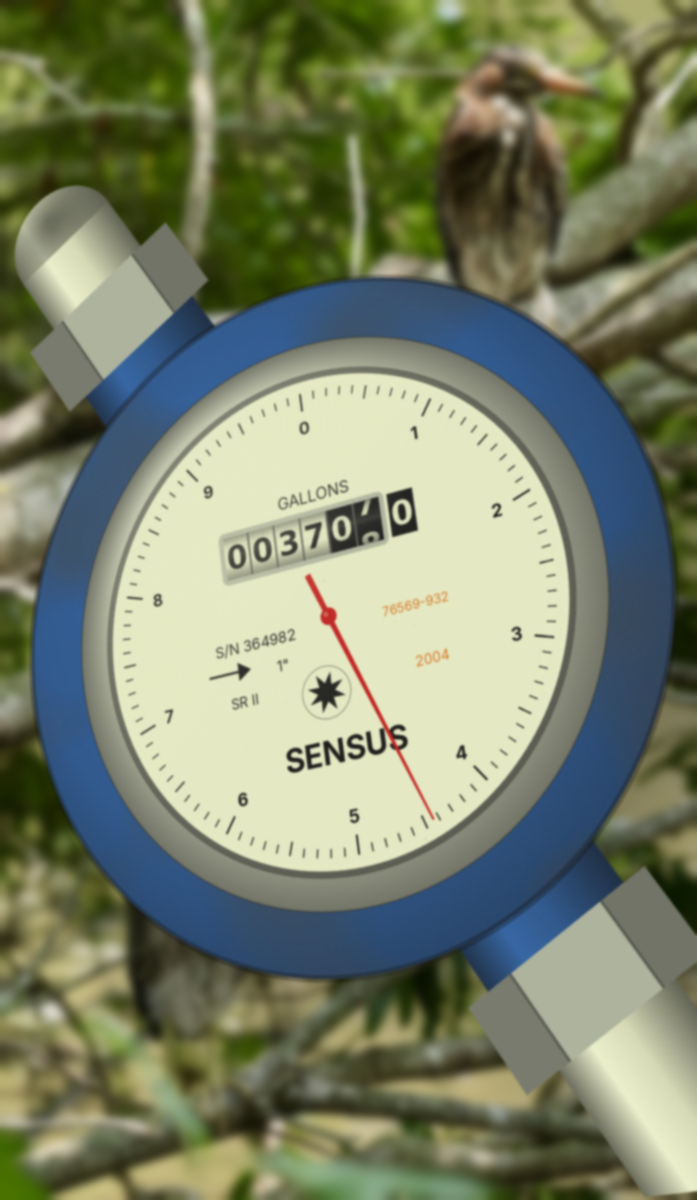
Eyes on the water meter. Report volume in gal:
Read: 37074.4 gal
